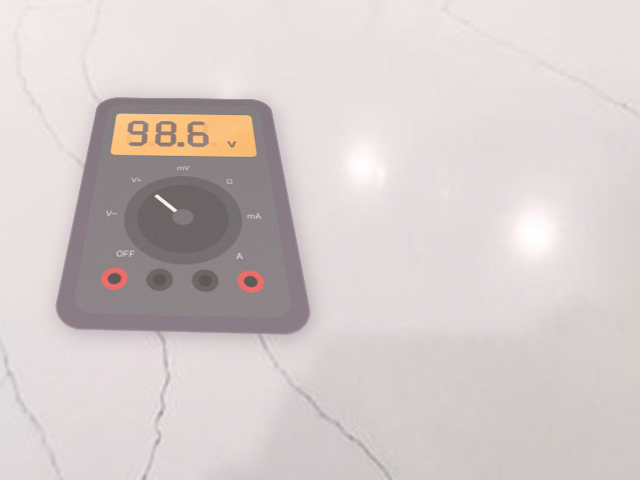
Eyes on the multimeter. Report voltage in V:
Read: 98.6 V
